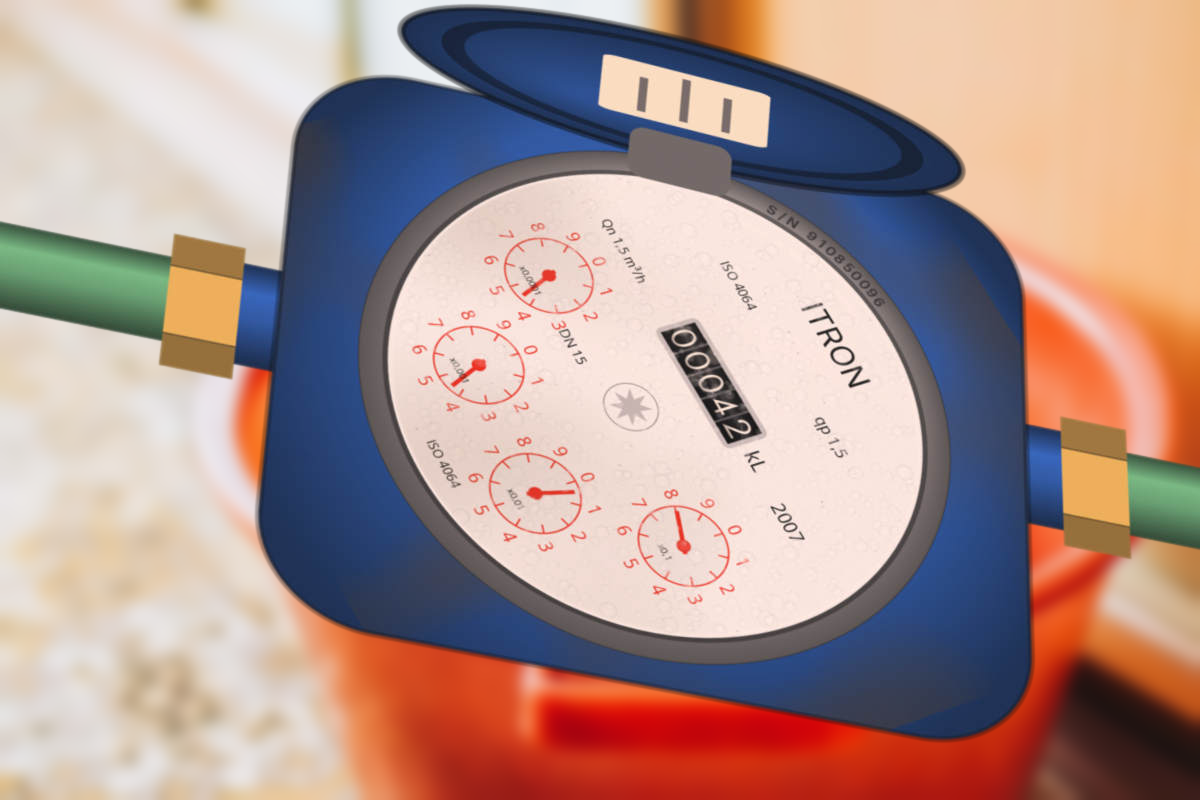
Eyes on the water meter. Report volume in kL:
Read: 42.8044 kL
